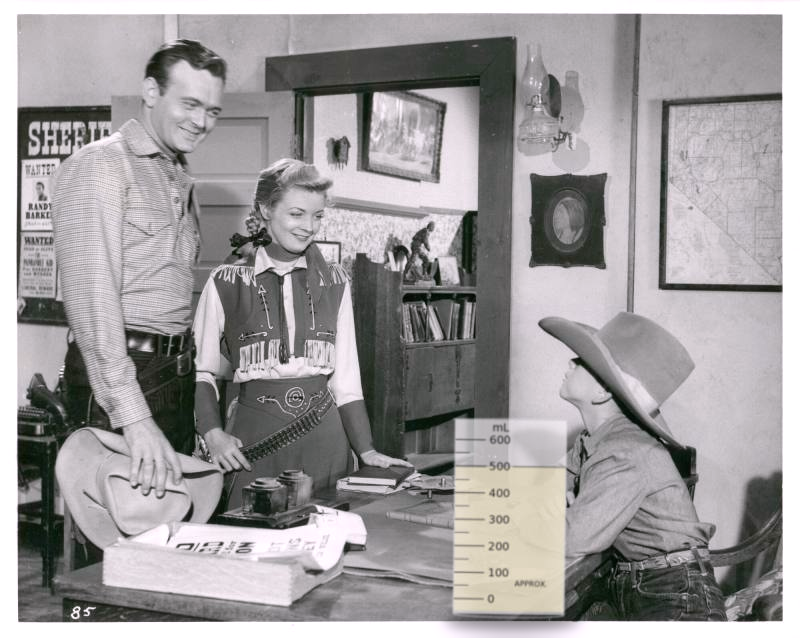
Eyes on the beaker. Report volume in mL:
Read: 500 mL
